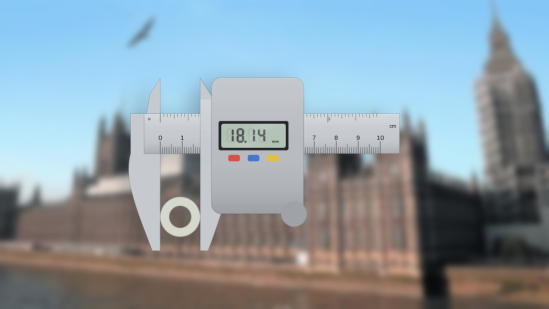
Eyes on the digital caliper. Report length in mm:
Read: 18.14 mm
